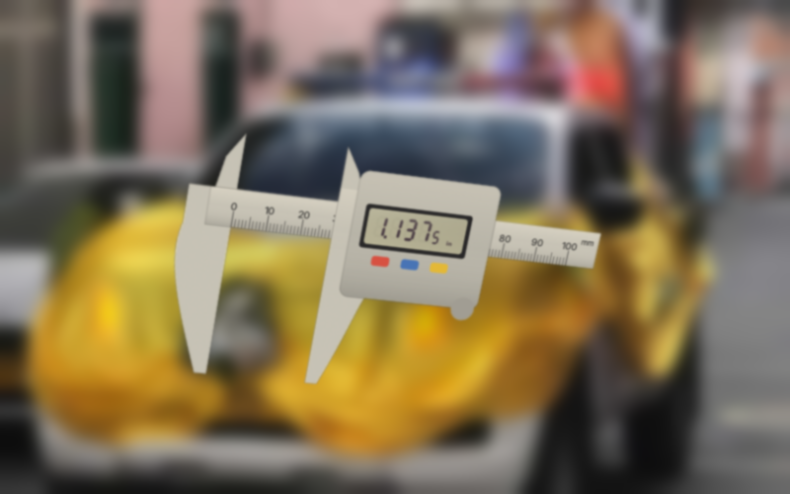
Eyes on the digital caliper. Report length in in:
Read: 1.1375 in
